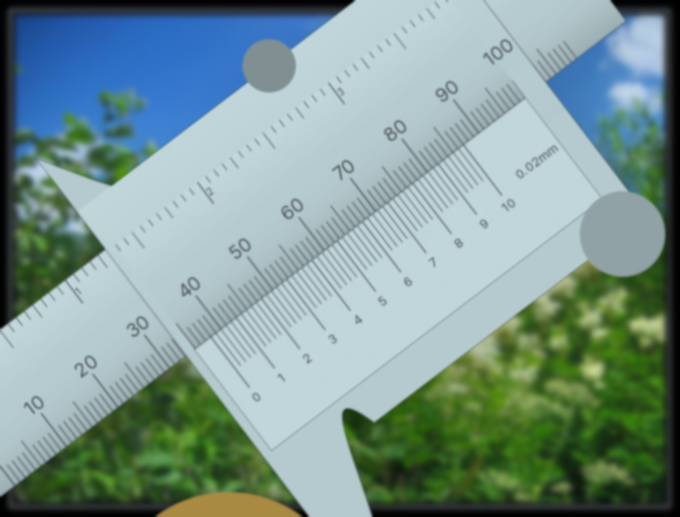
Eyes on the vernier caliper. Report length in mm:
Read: 38.0 mm
